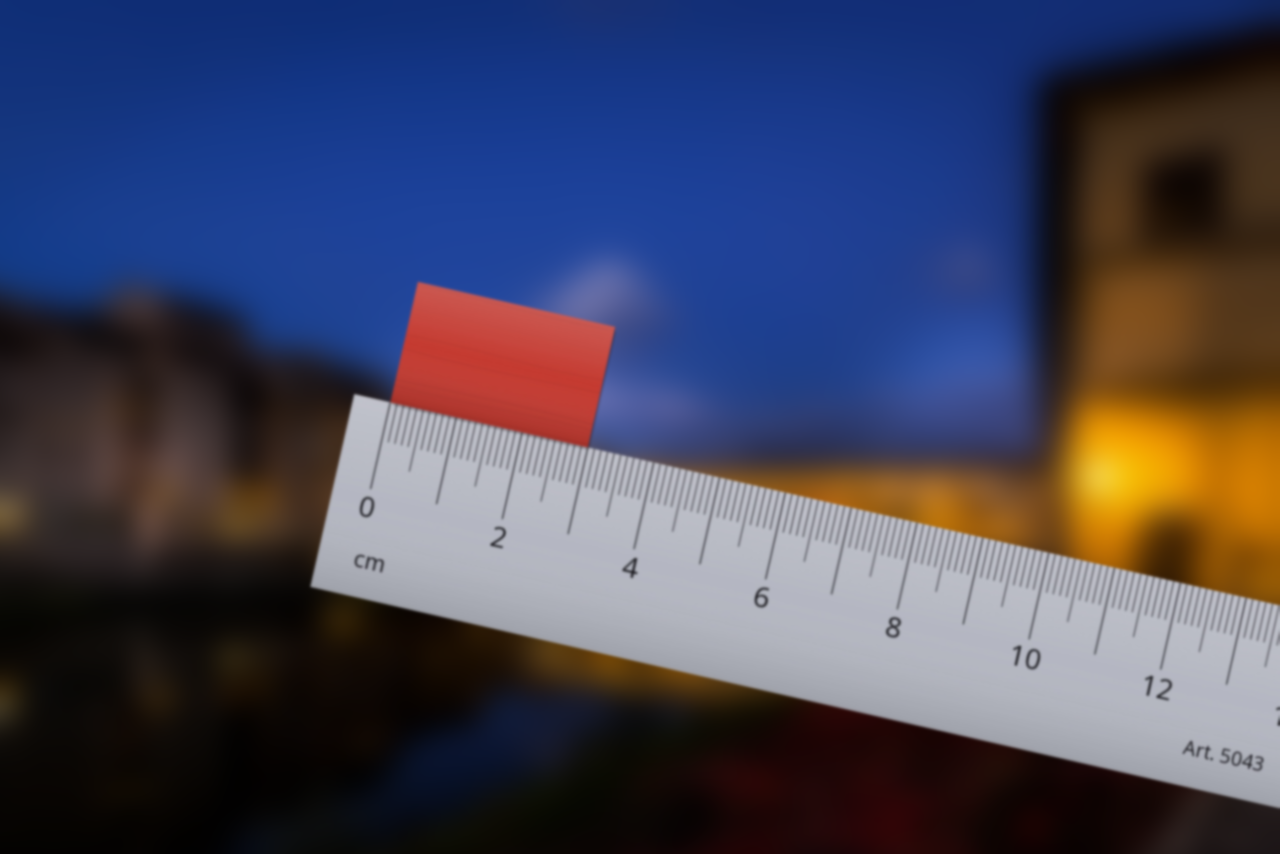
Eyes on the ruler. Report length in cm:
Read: 3 cm
